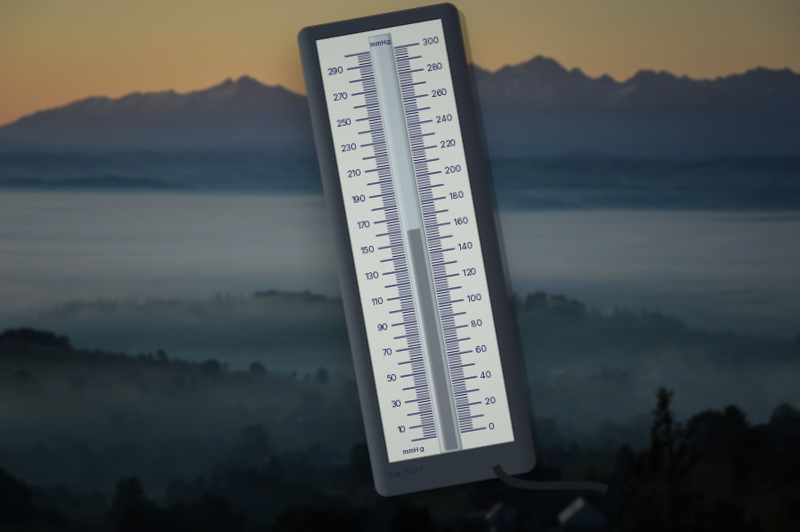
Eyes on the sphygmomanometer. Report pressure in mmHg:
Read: 160 mmHg
